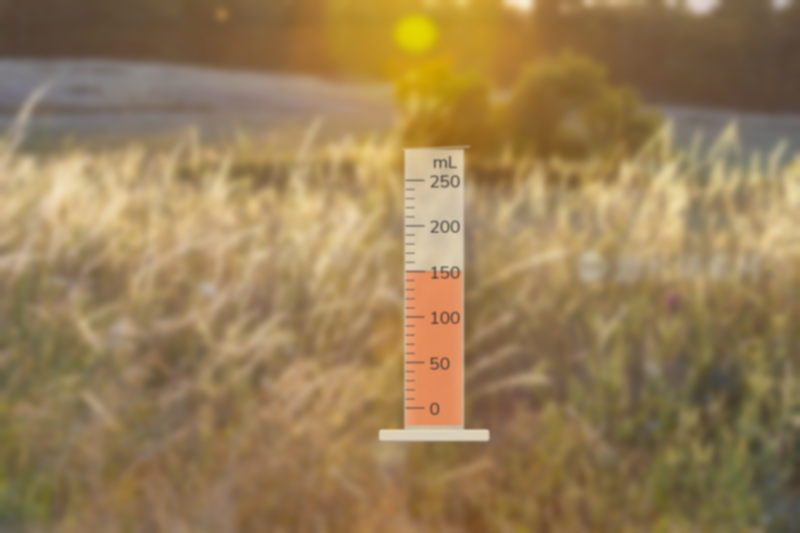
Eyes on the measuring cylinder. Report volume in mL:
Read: 150 mL
